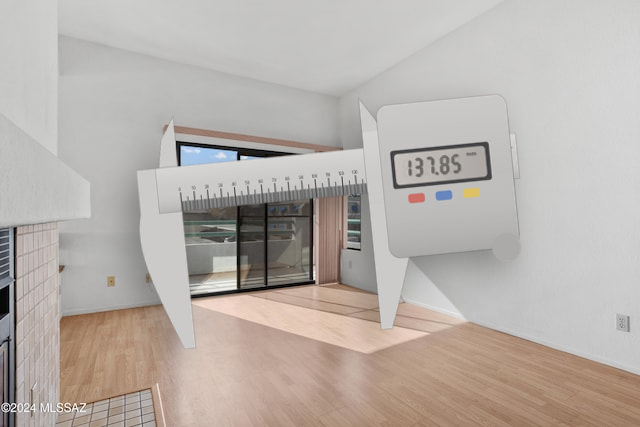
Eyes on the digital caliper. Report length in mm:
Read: 137.85 mm
